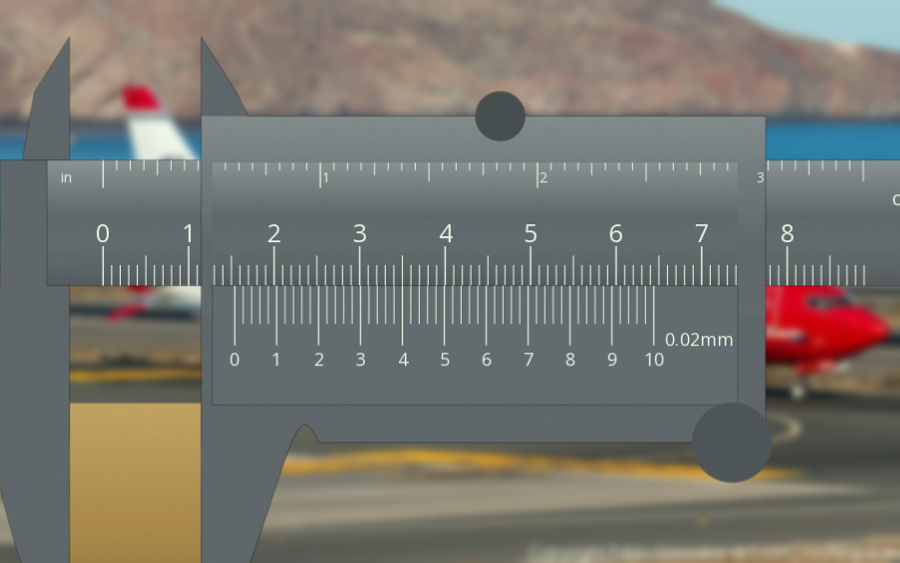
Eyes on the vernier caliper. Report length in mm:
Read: 15.4 mm
